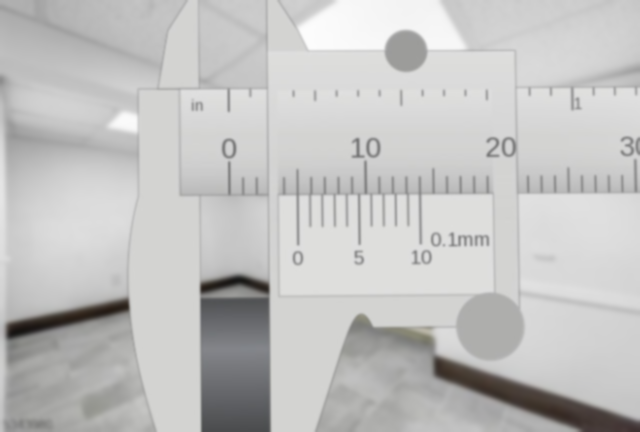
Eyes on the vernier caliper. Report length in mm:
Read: 5.0 mm
